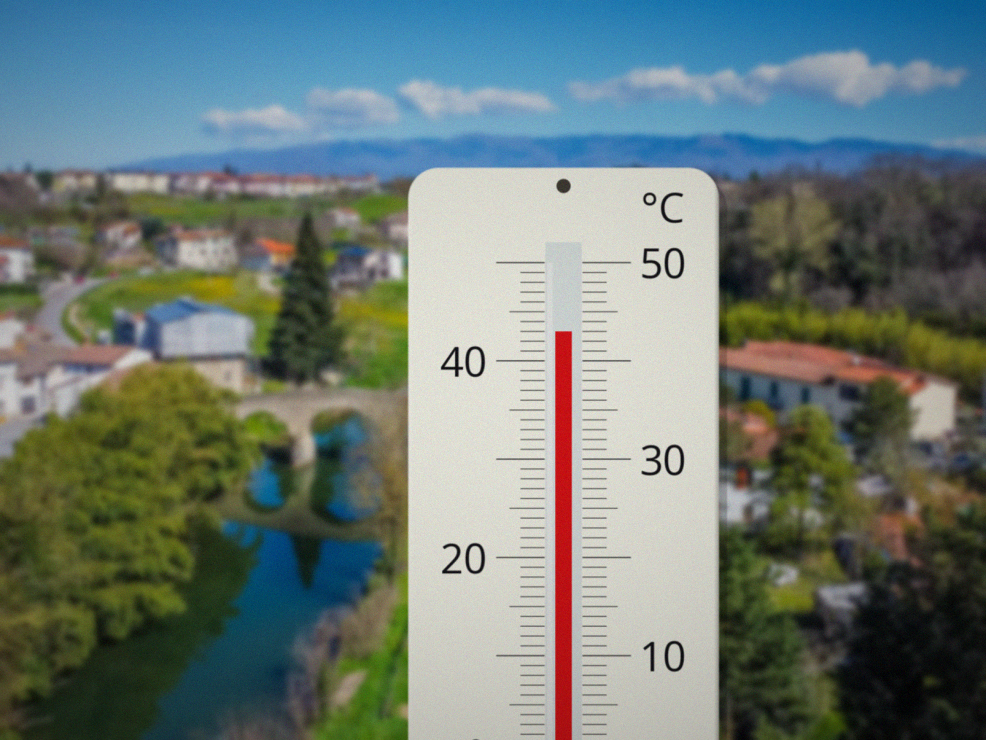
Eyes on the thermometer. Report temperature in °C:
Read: 43 °C
